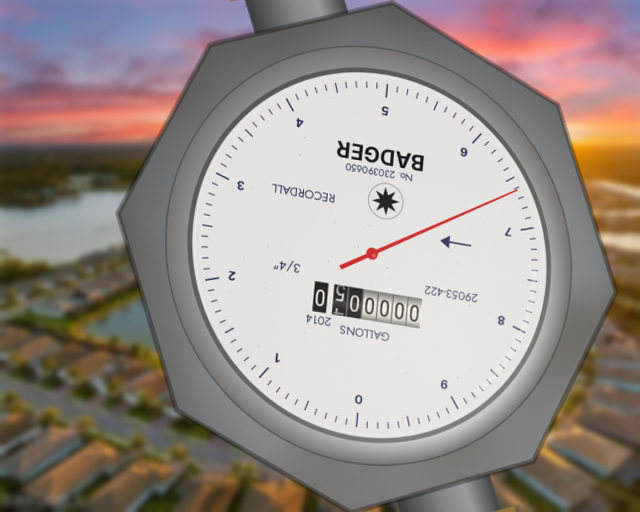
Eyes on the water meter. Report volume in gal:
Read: 46.6 gal
